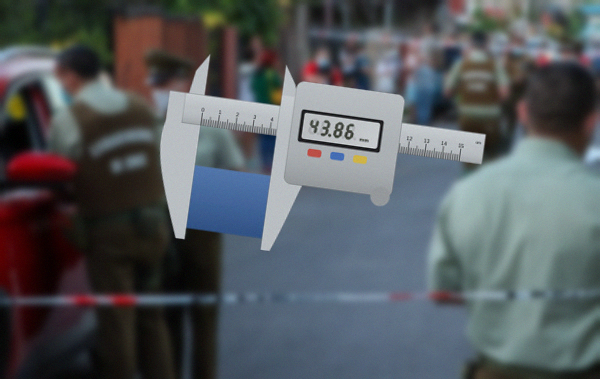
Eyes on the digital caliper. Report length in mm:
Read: 43.86 mm
